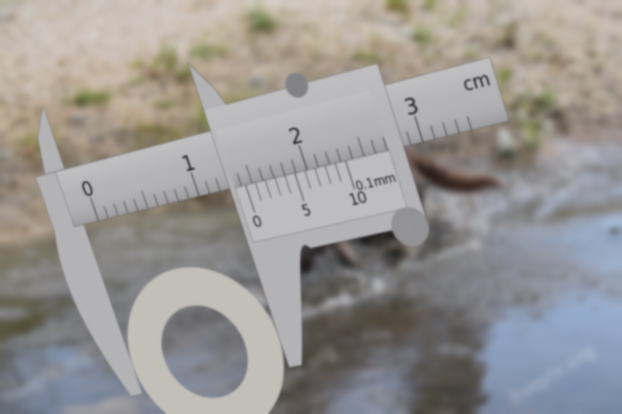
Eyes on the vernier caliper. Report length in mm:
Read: 14.4 mm
